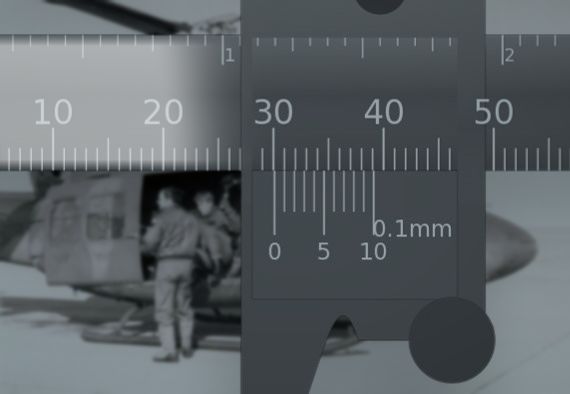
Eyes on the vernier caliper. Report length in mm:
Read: 30.1 mm
